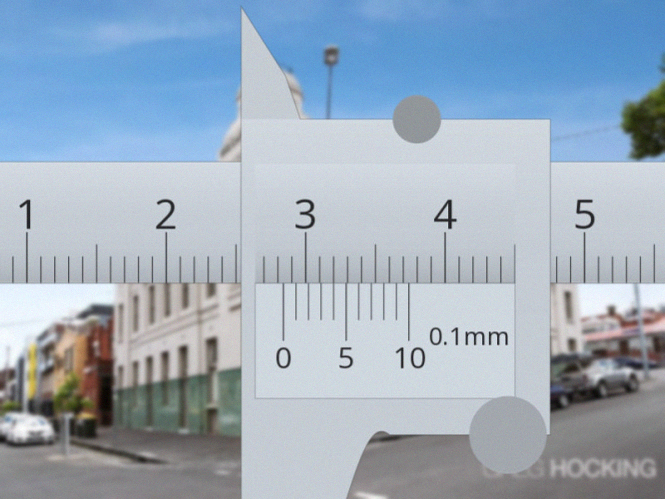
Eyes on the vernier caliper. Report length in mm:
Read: 28.4 mm
